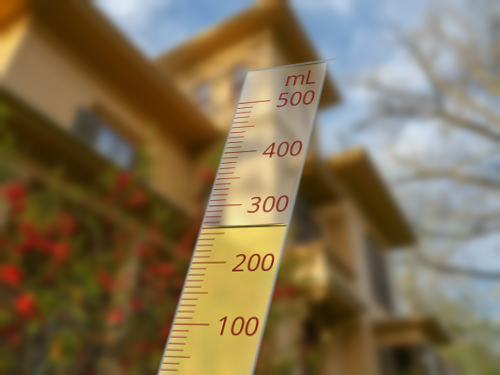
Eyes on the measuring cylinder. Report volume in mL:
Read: 260 mL
